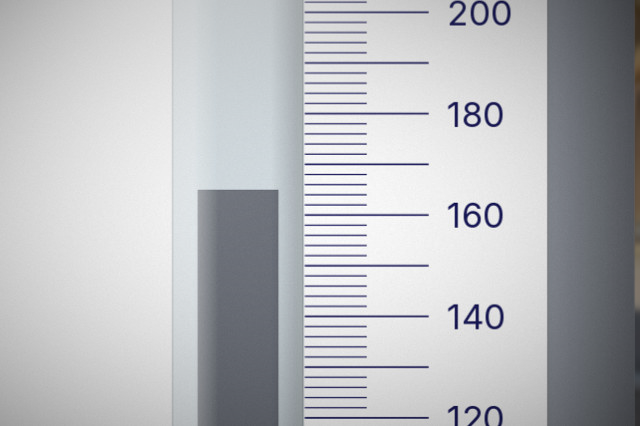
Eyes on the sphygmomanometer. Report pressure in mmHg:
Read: 165 mmHg
